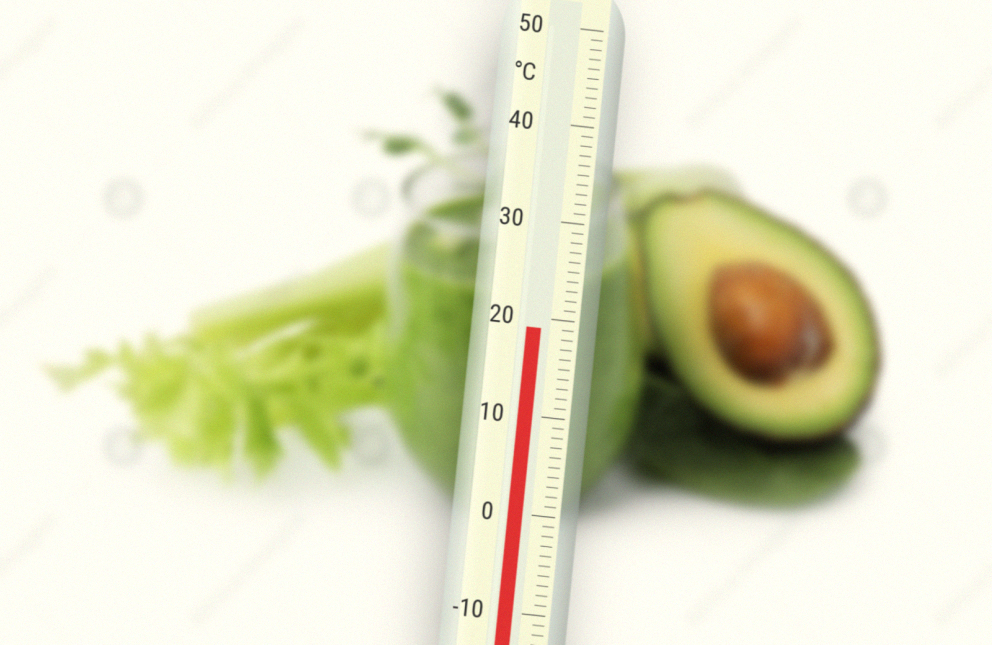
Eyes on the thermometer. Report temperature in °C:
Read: 19 °C
